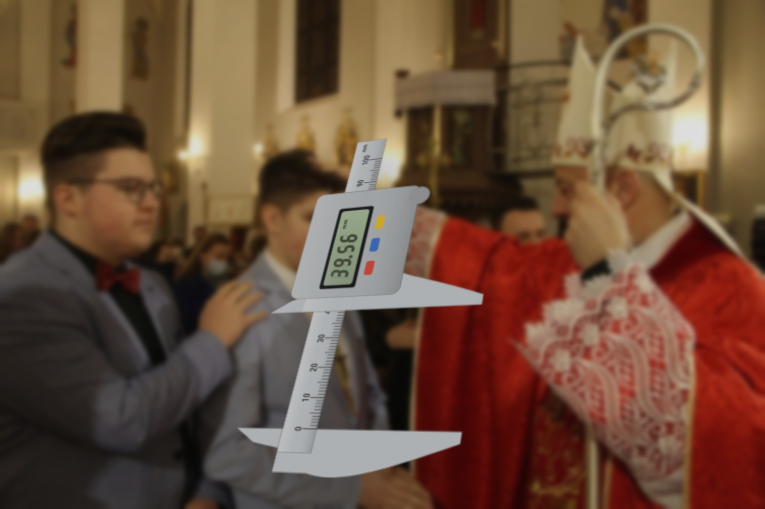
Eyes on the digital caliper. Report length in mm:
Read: 39.56 mm
